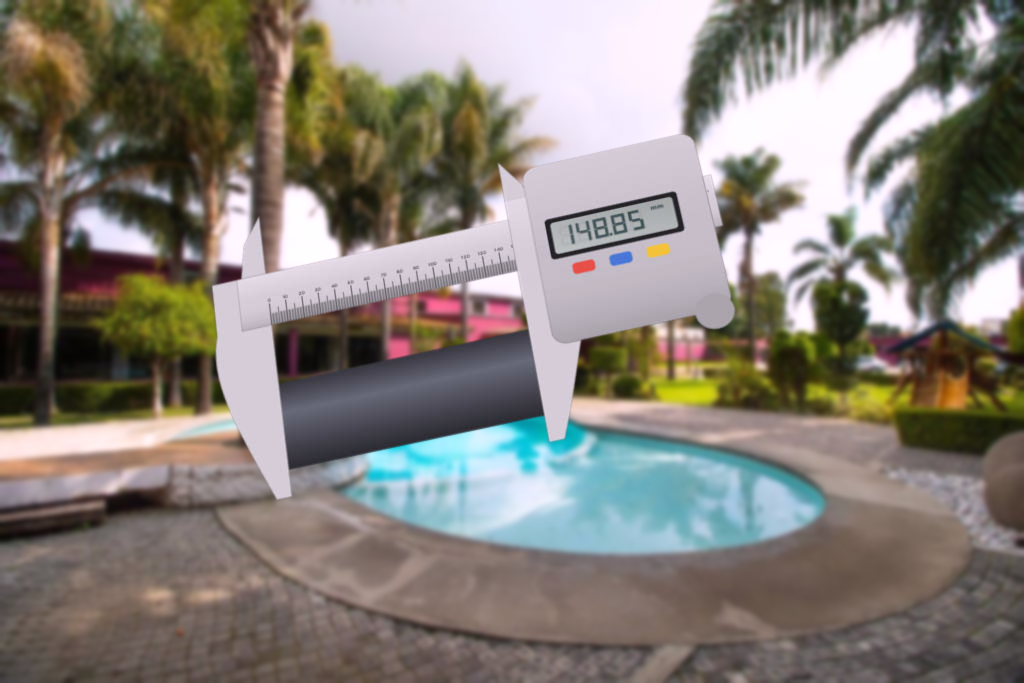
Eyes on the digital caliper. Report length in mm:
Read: 148.85 mm
